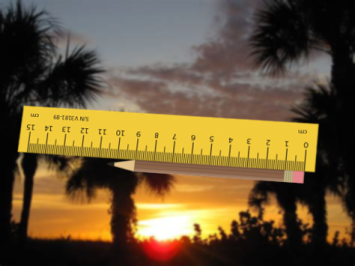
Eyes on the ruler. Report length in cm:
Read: 10.5 cm
